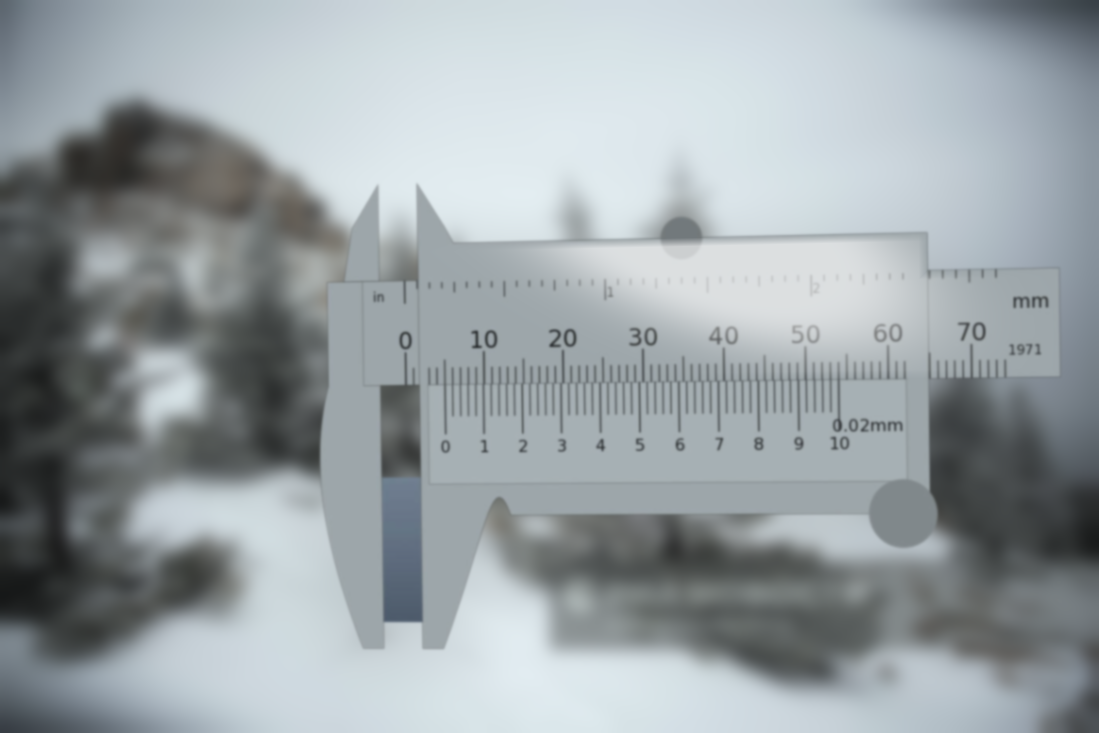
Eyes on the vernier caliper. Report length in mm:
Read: 5.0 mm
